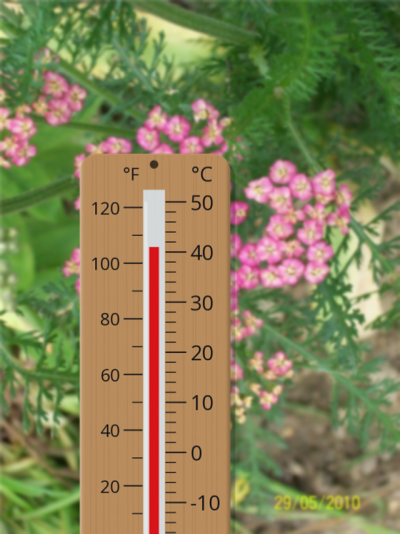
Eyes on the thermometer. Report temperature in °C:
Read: 41 °C
